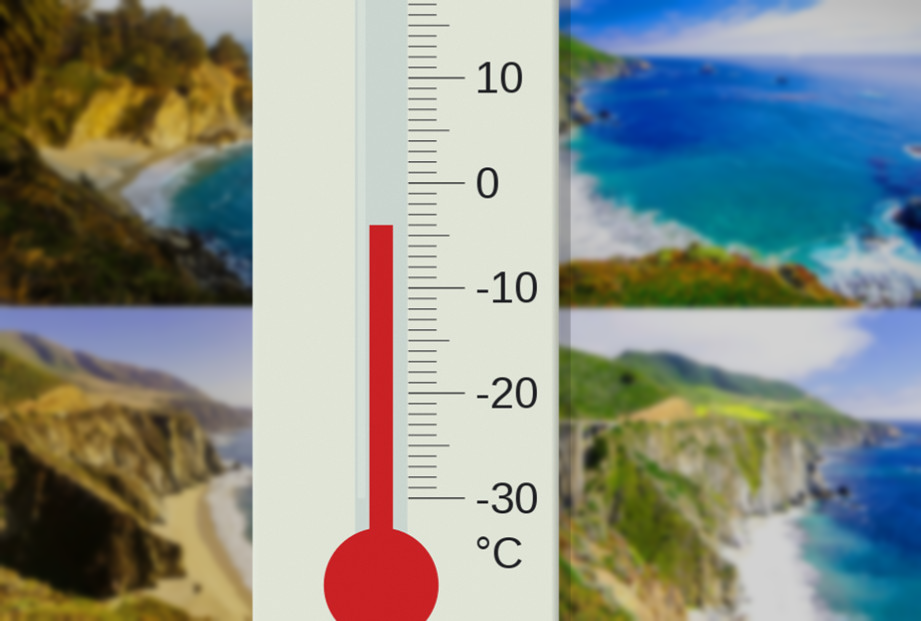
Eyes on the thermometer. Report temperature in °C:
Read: -4 °C
